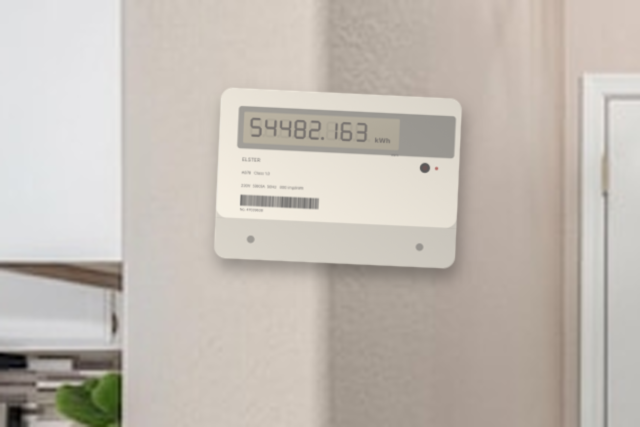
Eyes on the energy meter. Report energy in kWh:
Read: 54482.163 kWh
